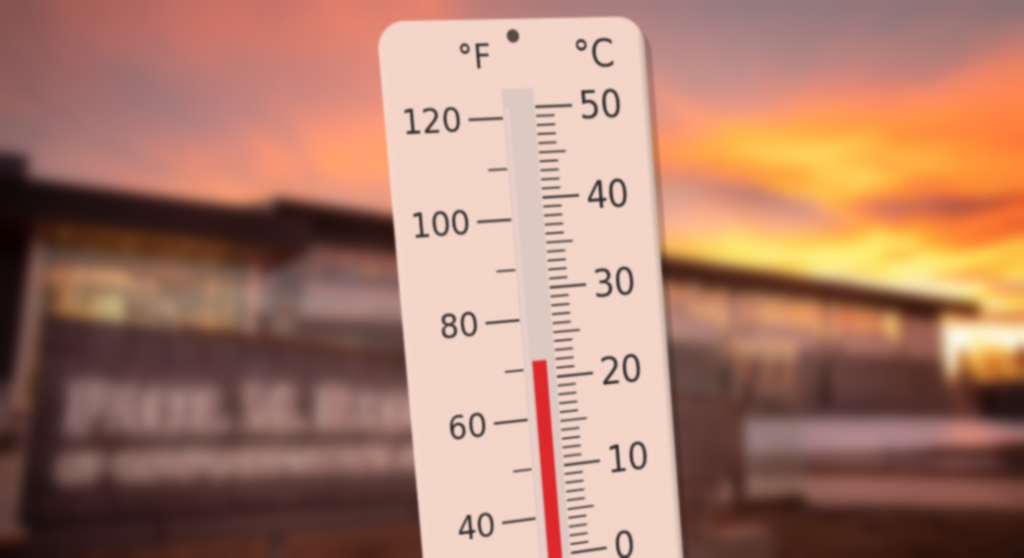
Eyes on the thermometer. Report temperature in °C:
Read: 22 °C
